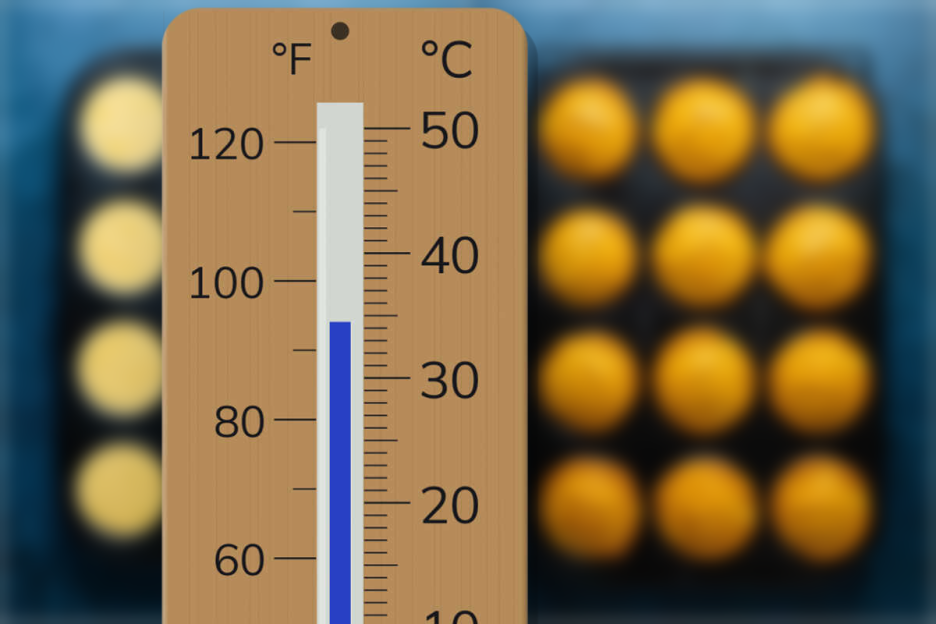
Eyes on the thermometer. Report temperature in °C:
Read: 34.5 °C
